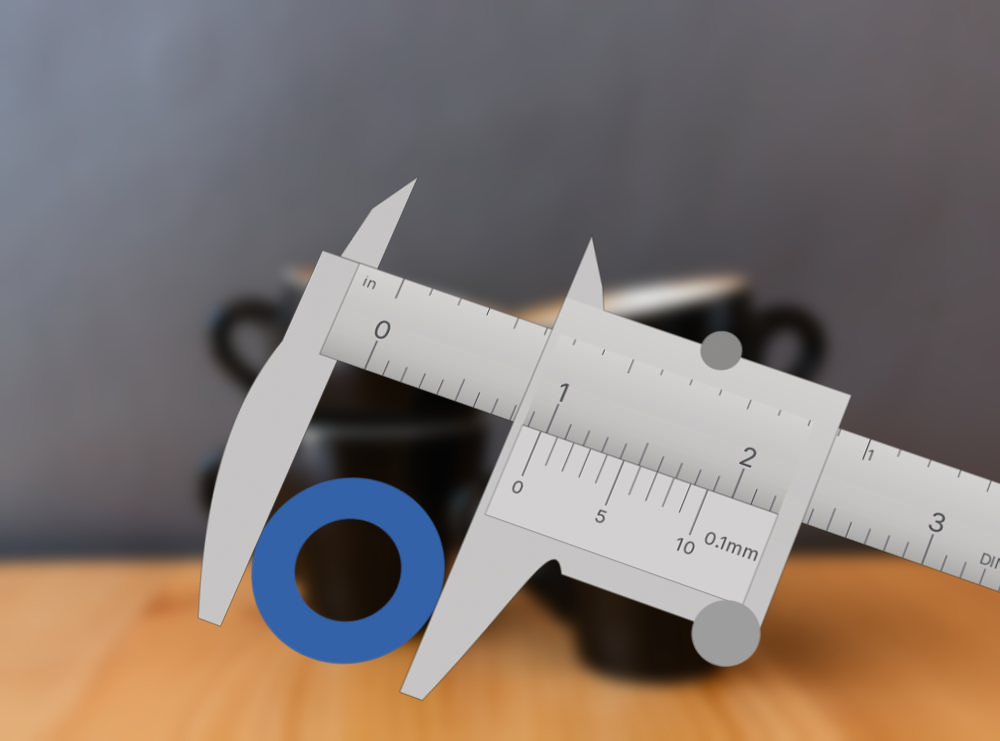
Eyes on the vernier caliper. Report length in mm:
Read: 9.7 mm
